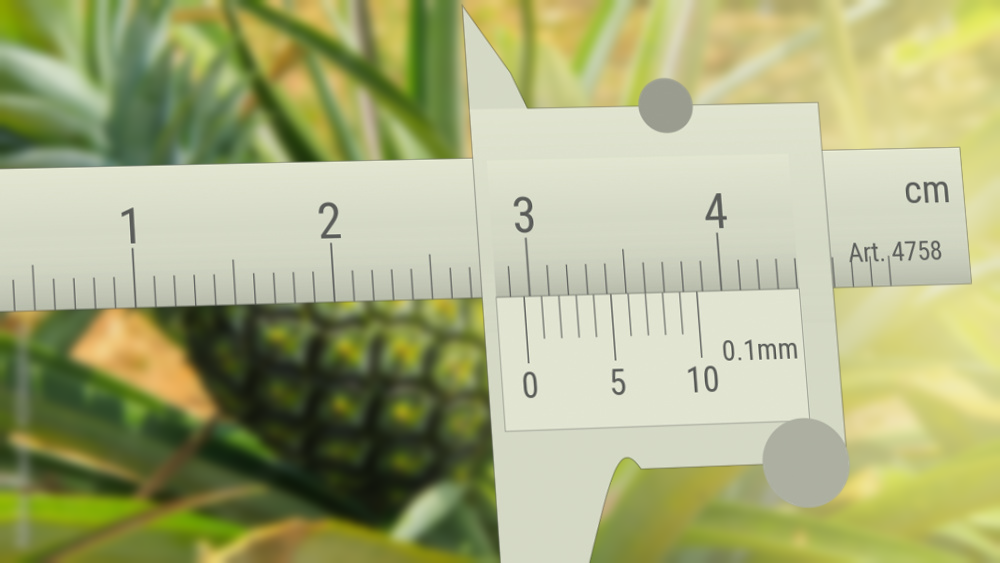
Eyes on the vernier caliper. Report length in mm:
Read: 29.7 mm
